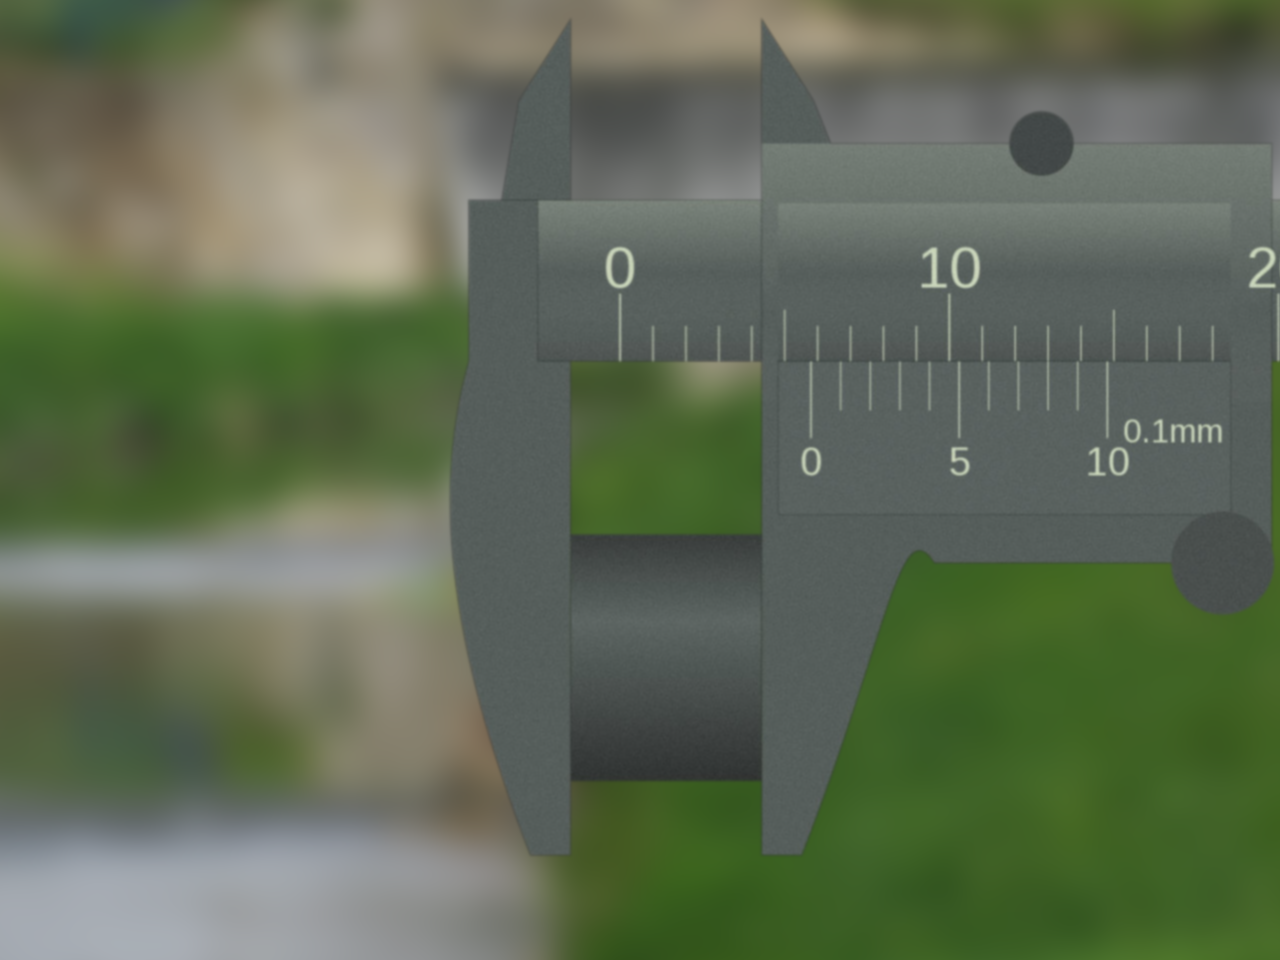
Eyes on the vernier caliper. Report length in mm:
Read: 5.8 mm
